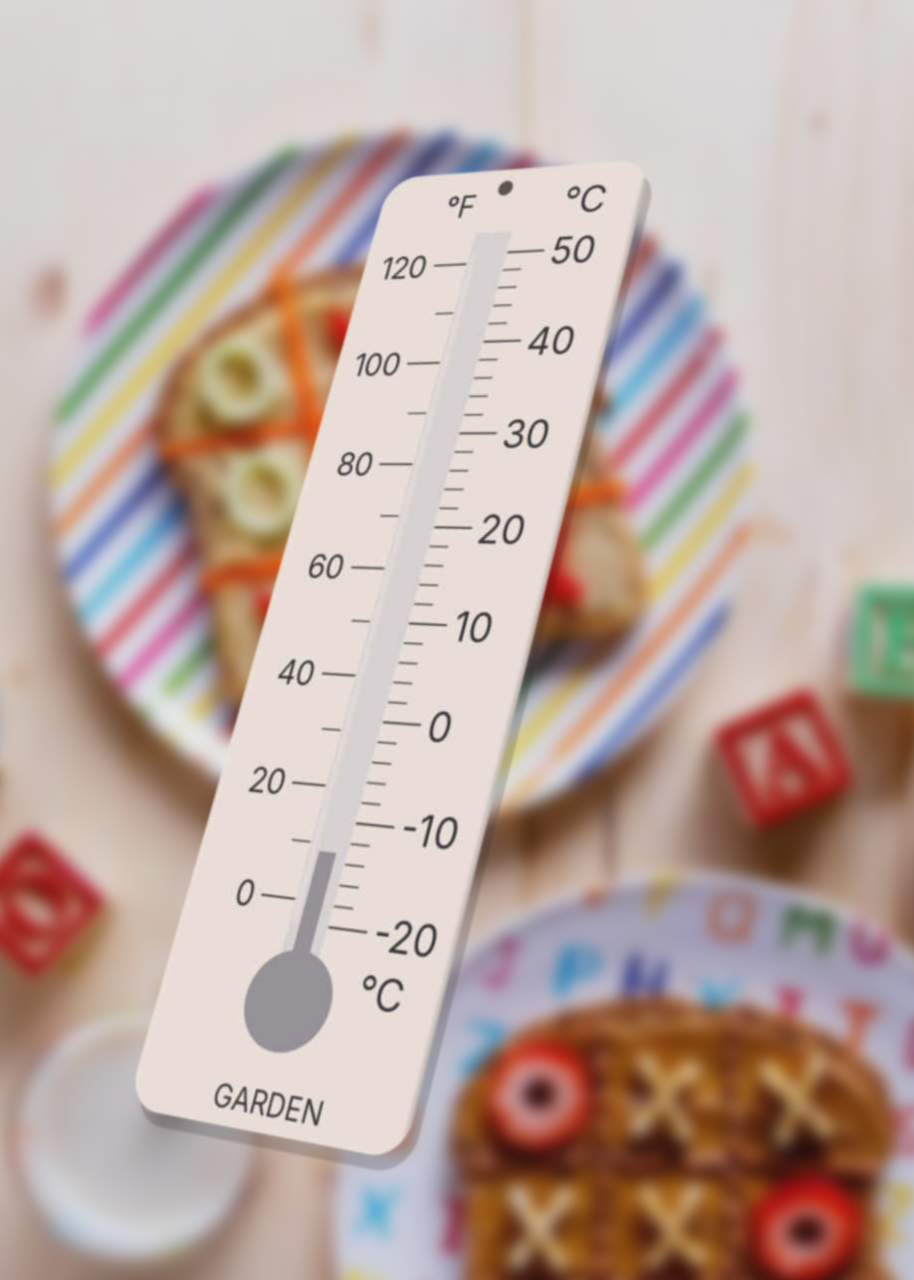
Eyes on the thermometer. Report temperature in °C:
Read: -13 °C
